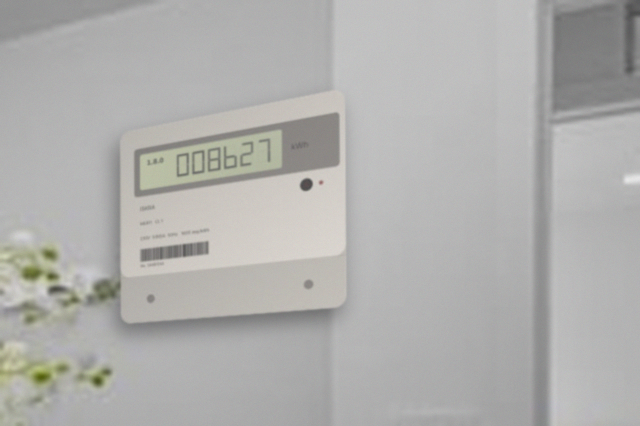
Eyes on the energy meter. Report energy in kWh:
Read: 8627 kWh
